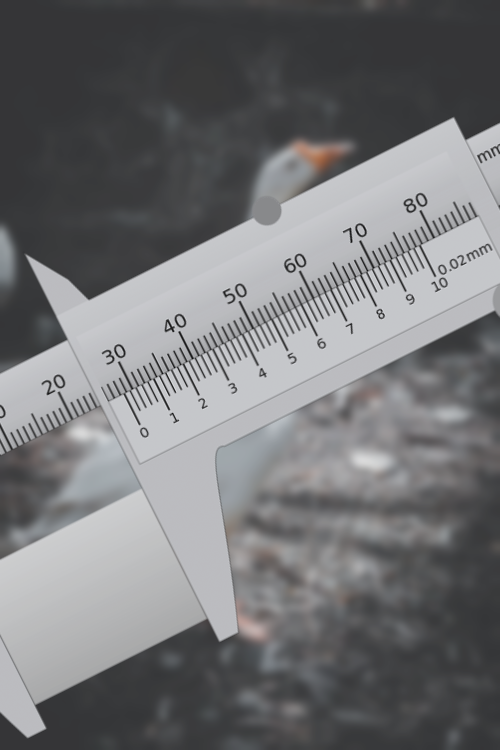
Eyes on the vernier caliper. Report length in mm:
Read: 28.6 mm
